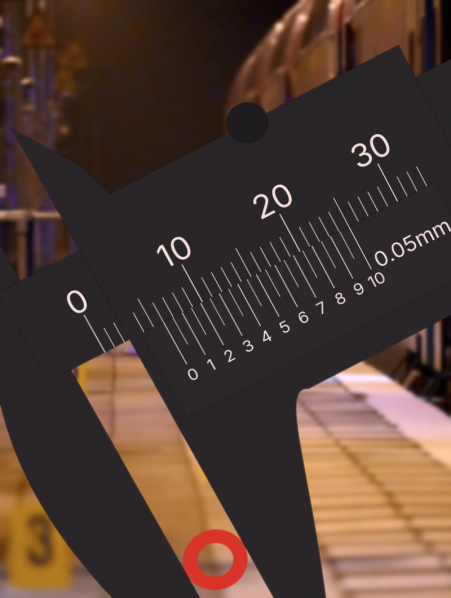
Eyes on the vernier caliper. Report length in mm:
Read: 6.0 mm
